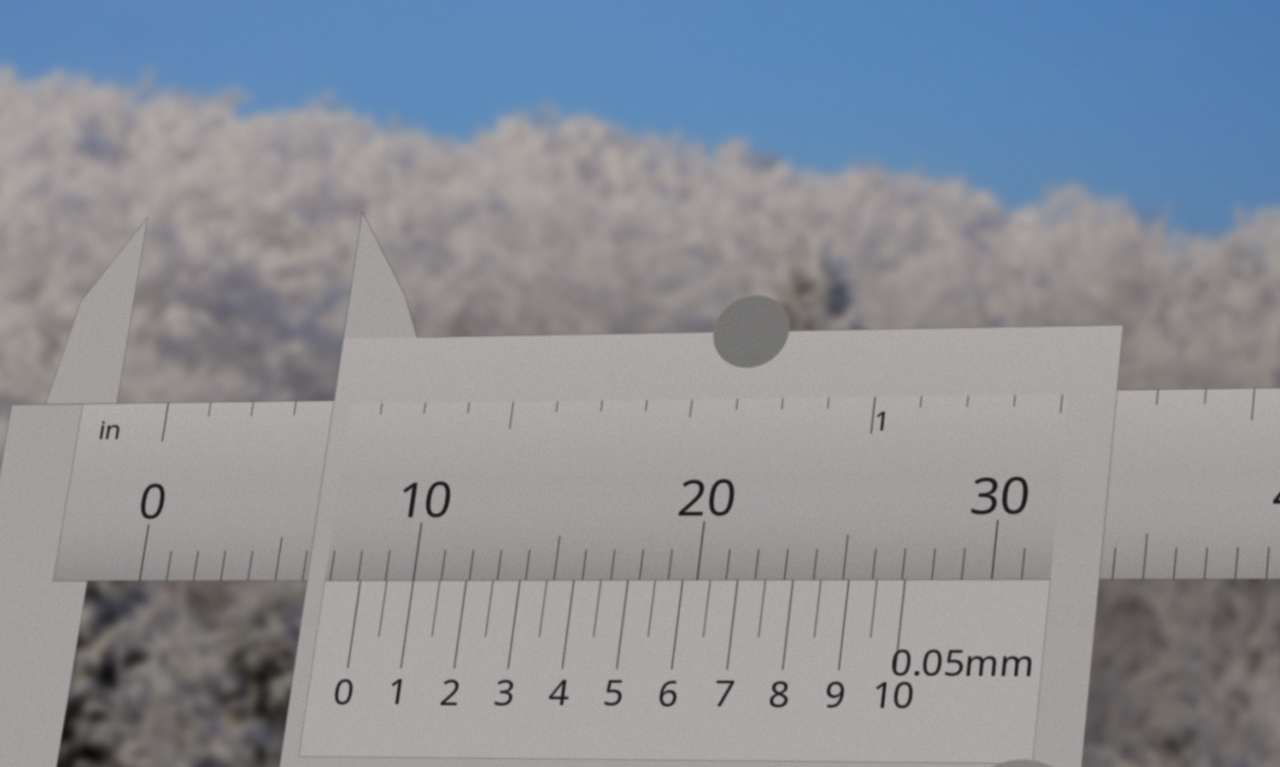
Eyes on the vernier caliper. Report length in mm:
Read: 8.1 mm
